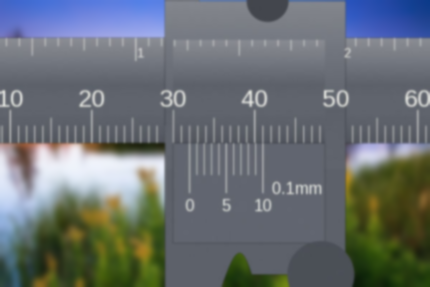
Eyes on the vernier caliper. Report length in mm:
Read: 32.0 mm
